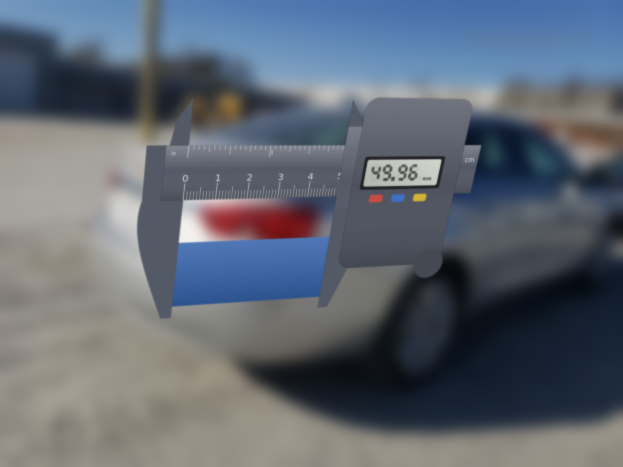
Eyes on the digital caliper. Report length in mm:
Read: 49.96 mm
